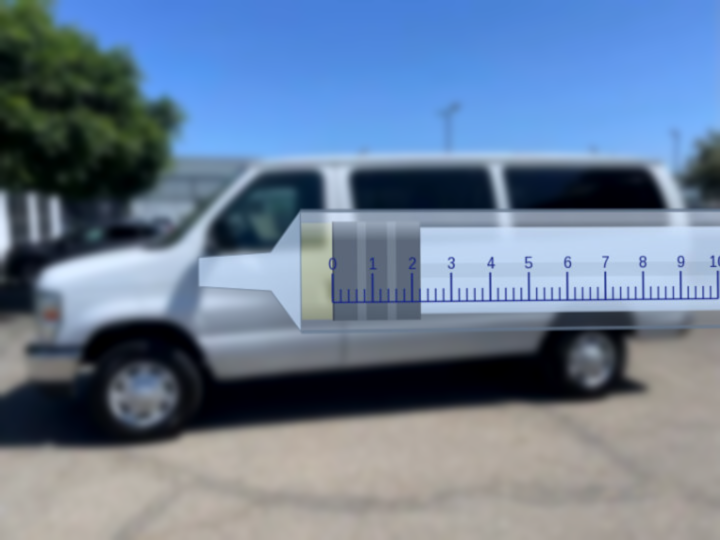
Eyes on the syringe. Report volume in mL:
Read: 0 mL
